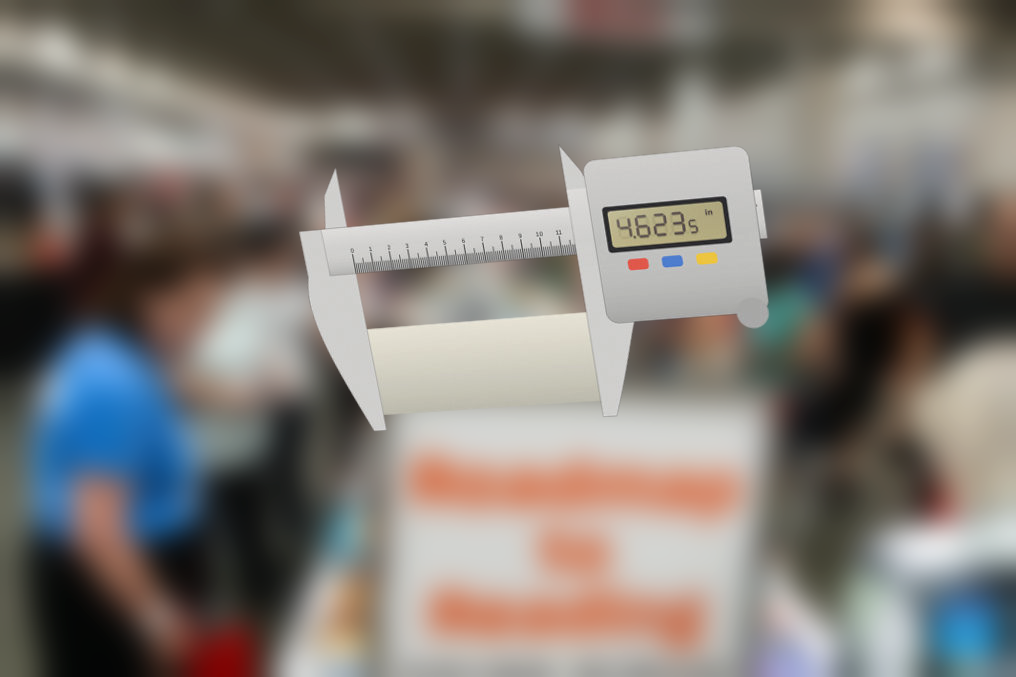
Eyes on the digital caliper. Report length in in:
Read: 4.6235 in
